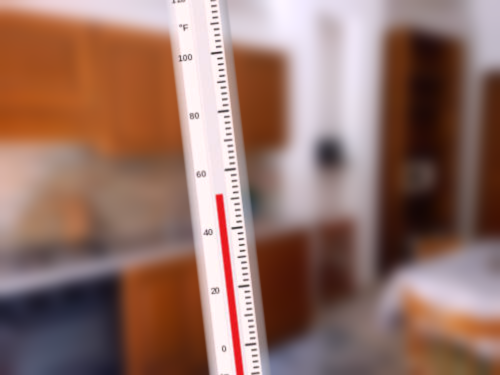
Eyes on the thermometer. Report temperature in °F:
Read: 52 °F
